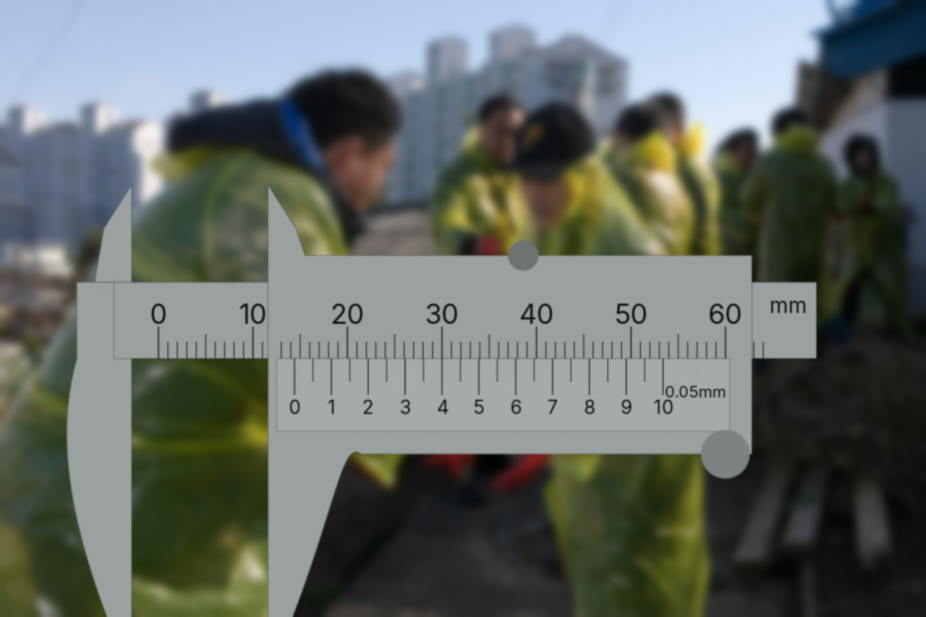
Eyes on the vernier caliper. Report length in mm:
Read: 14.4 mm
